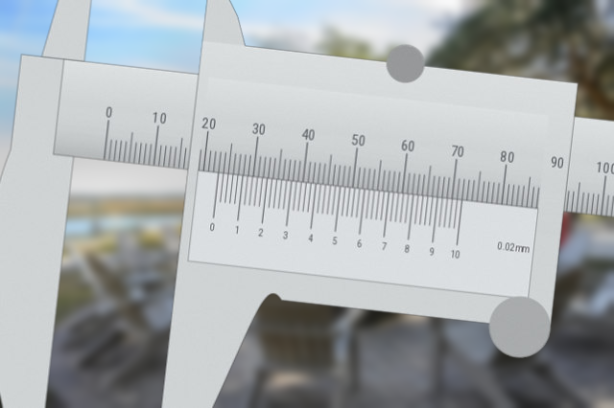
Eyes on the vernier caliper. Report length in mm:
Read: 23.0 mm
